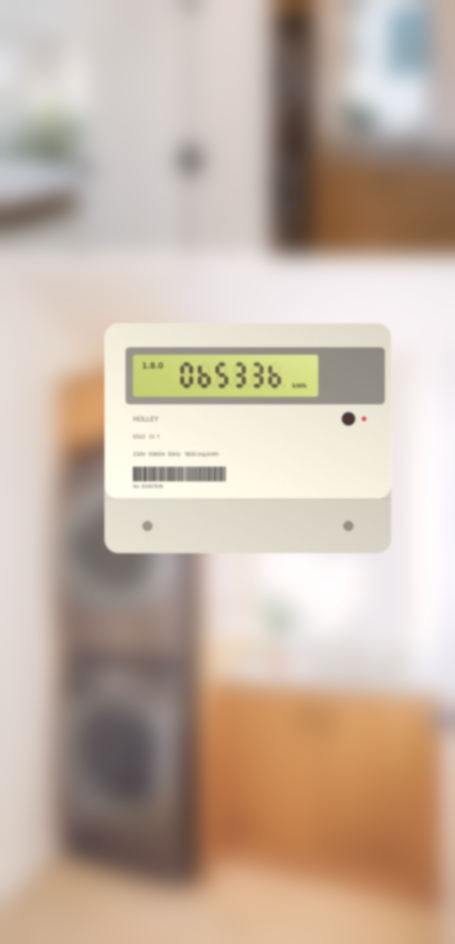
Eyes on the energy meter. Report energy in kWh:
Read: 65336 kWh
